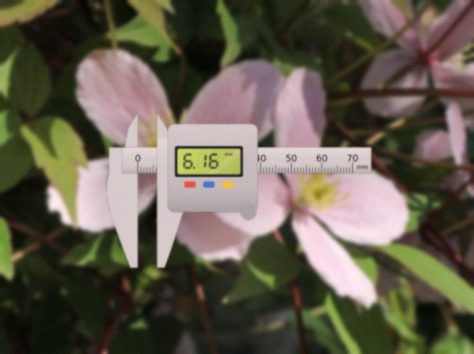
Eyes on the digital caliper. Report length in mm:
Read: 6.16 mm
